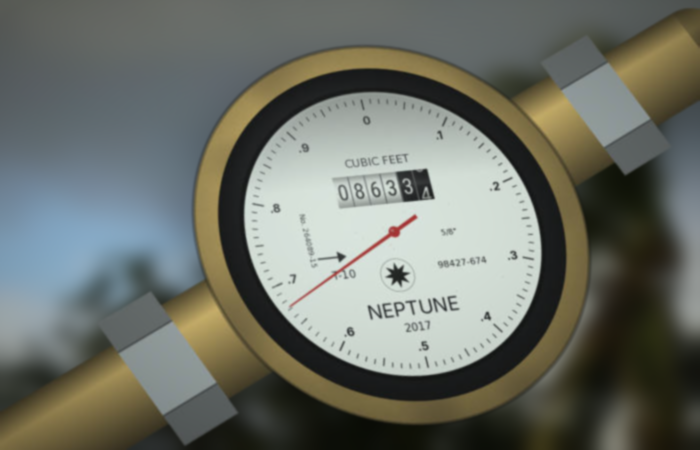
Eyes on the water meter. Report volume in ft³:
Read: 86333.67 ft³
